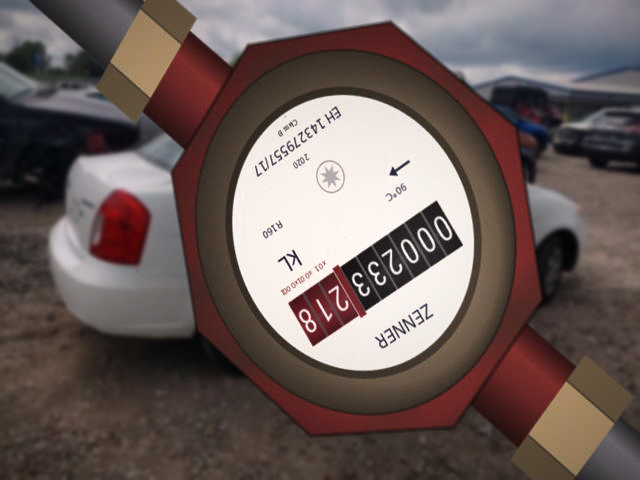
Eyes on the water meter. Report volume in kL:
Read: 233.218 kL
